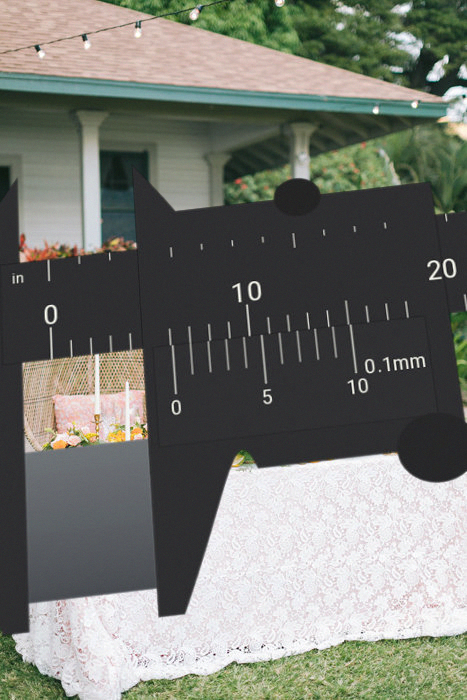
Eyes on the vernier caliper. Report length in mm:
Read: 6.1 mm
